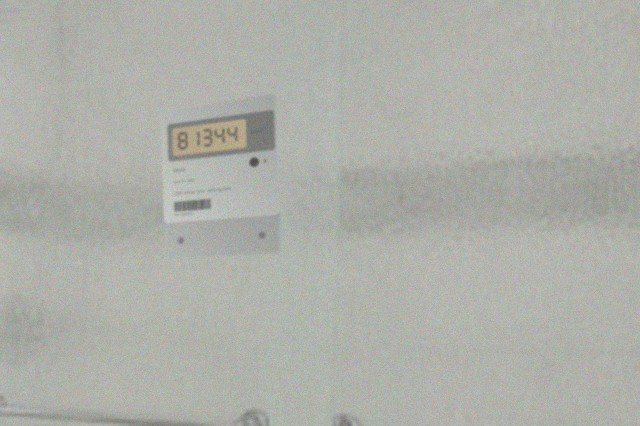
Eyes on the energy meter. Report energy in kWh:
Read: 81344 kWh
